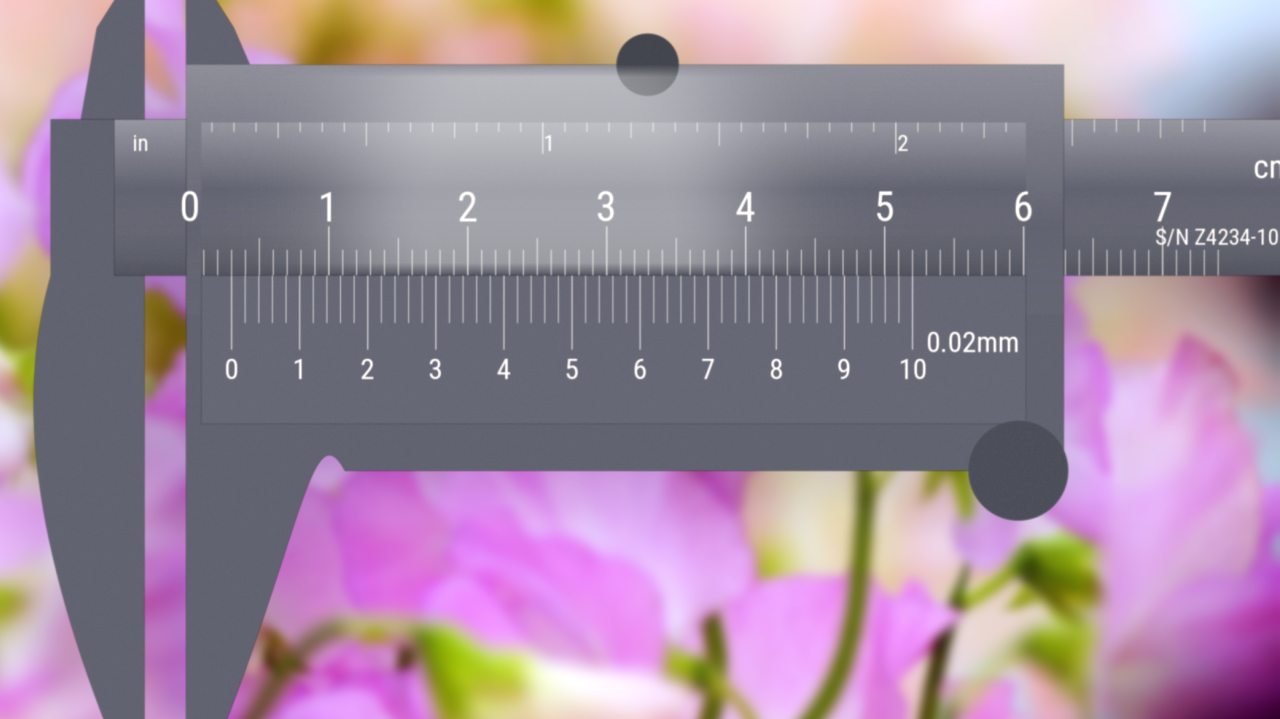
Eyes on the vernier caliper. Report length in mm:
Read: 3.0 mm
